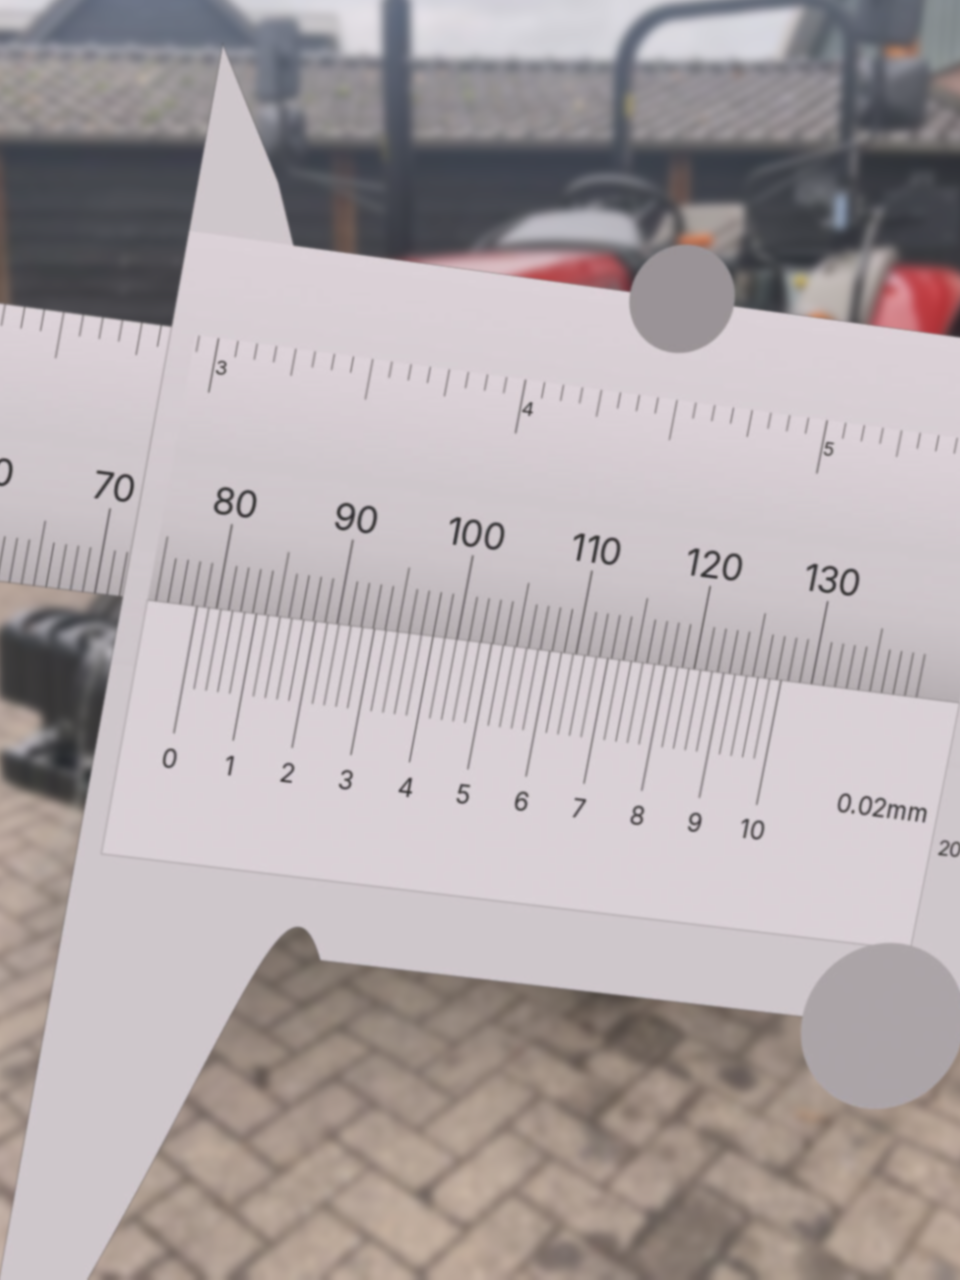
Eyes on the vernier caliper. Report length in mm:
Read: 78.4 mm
